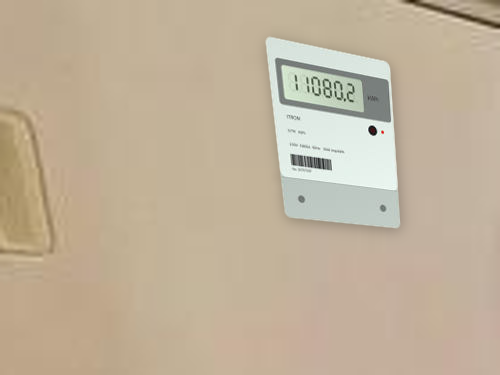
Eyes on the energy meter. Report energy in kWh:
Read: 11080.2 kWh
